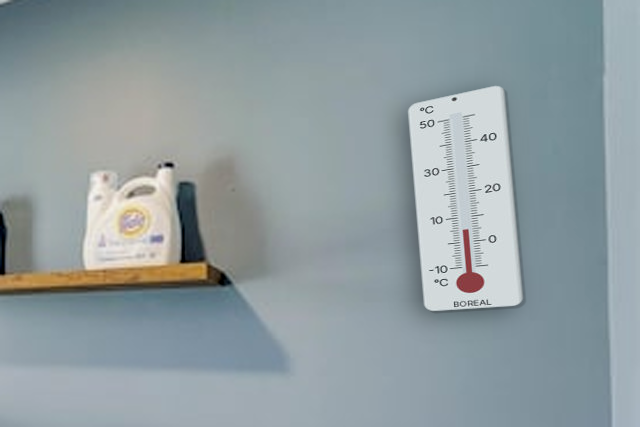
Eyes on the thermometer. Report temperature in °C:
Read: 5 °C
